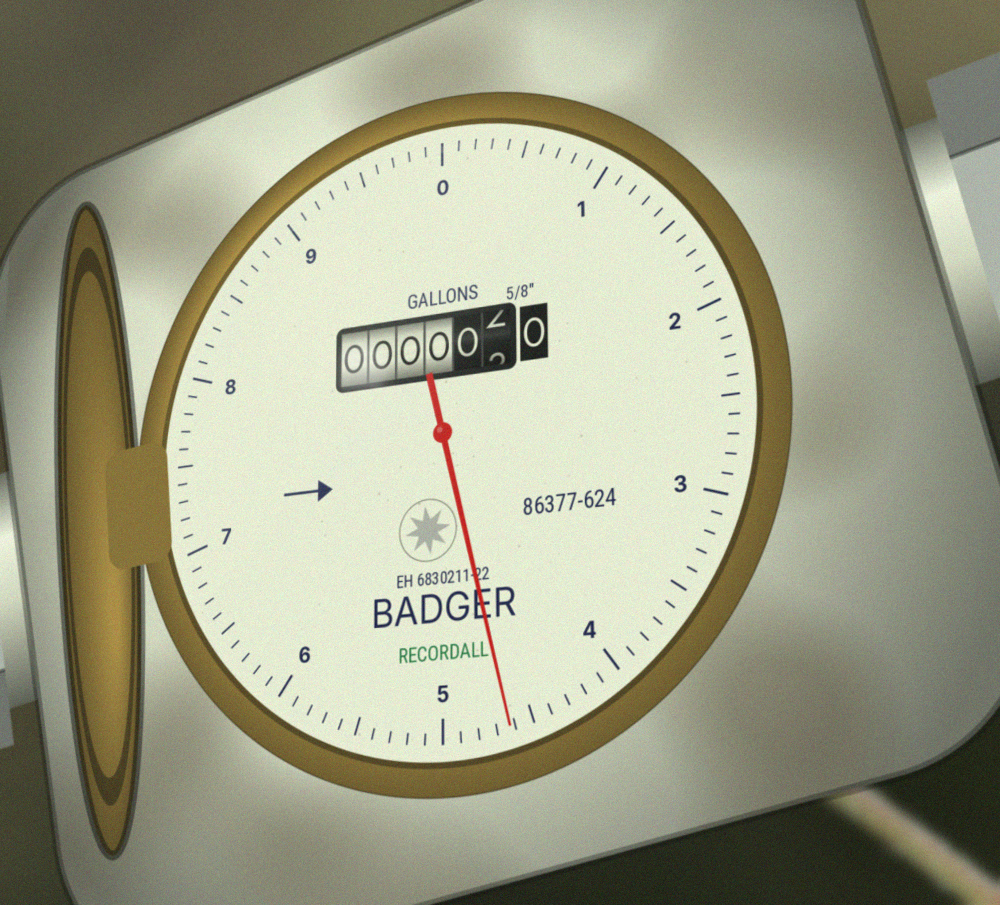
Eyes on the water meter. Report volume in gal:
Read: 24.6 gal
